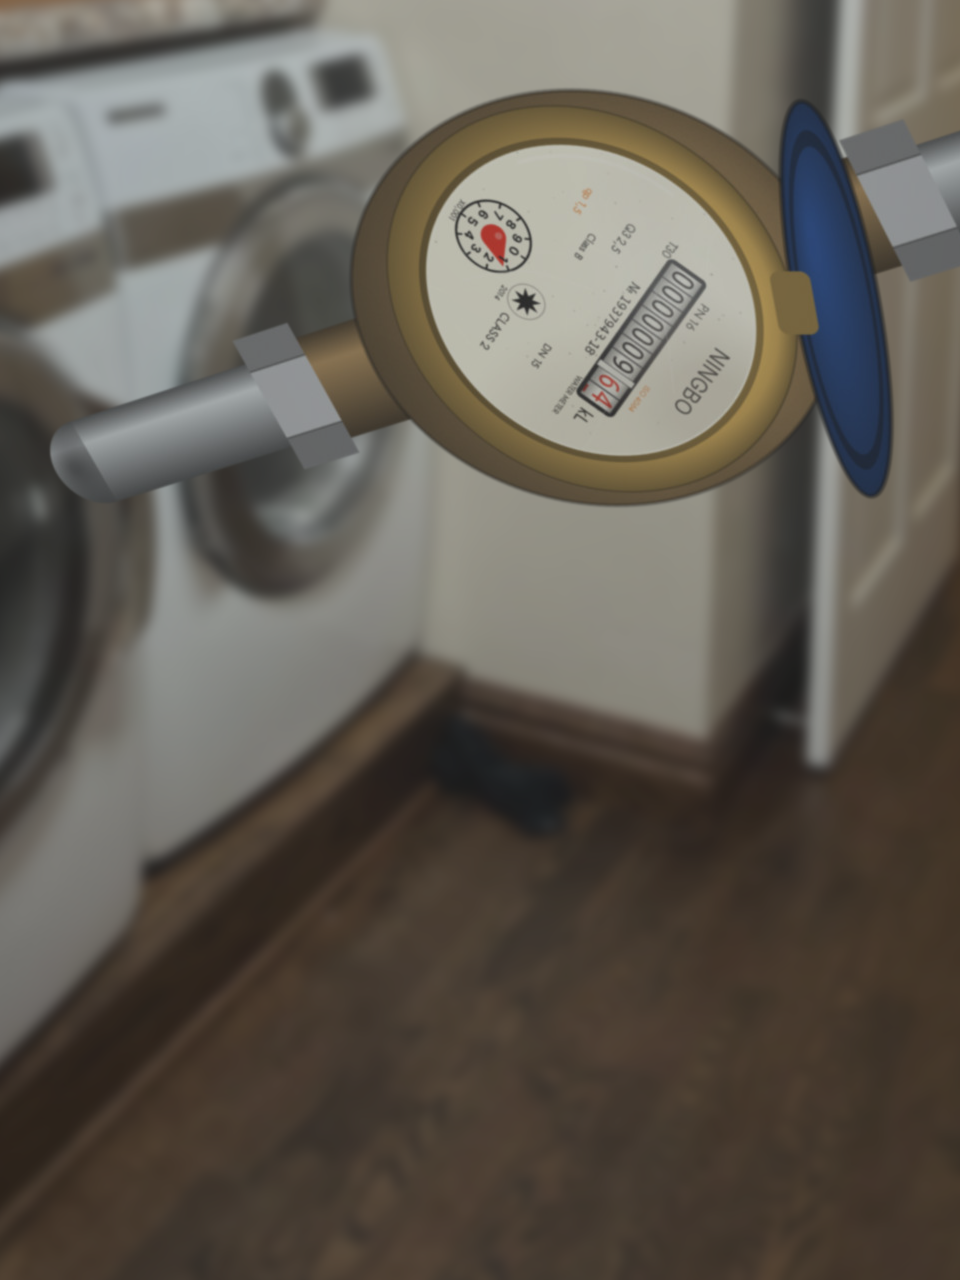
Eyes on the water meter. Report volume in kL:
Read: 9.641 kL
